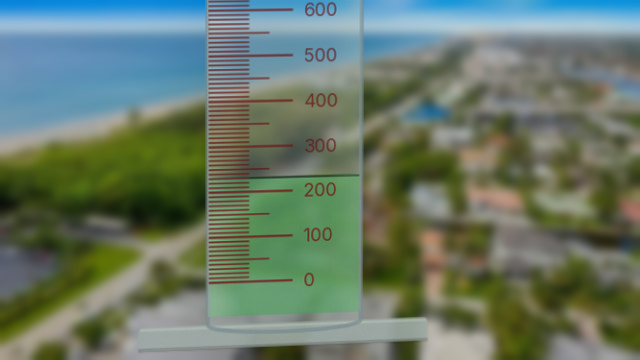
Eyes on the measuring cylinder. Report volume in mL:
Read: 230 mL
